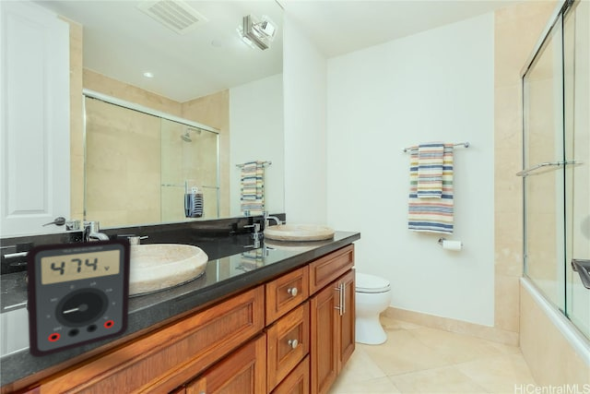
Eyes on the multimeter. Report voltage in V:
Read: 474 V
